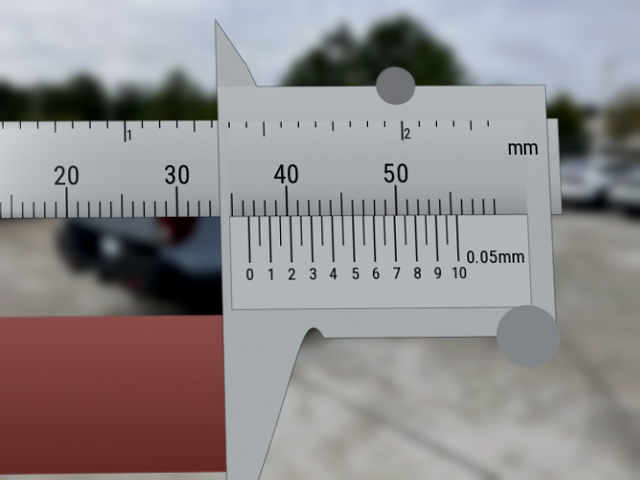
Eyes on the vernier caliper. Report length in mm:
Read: 36.5 mm
